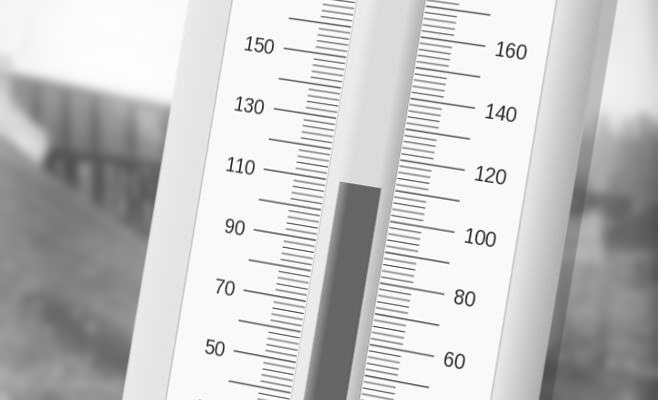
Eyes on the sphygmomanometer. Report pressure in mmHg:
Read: 110 mmHg
